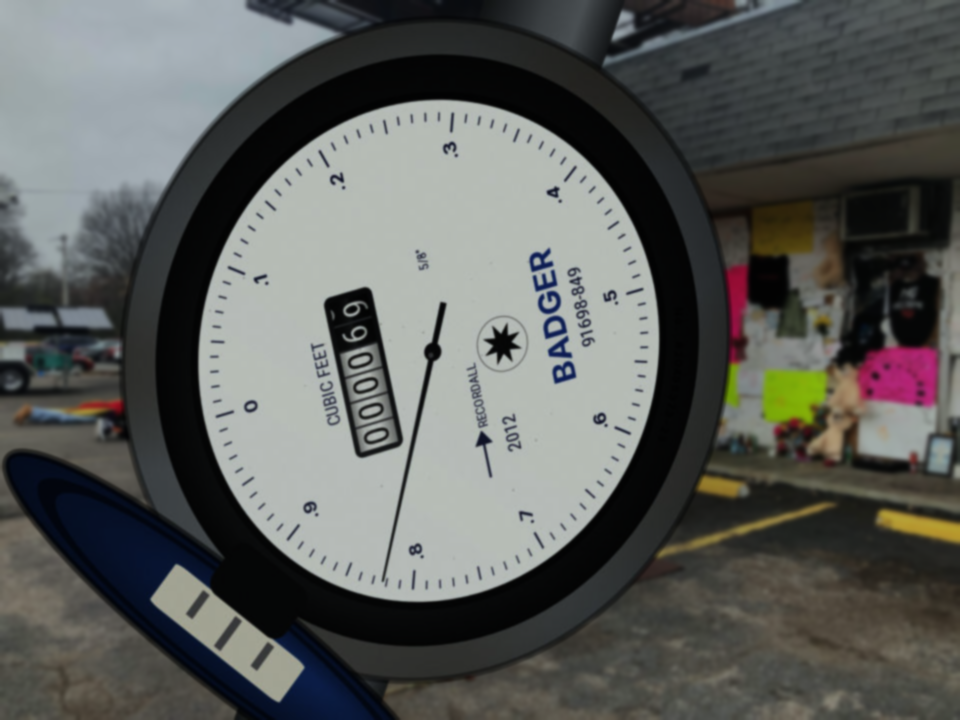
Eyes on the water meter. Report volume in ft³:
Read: 68.82 ft³
